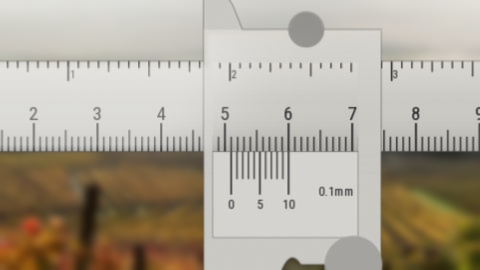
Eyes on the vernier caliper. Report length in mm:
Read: 51.0 mm
